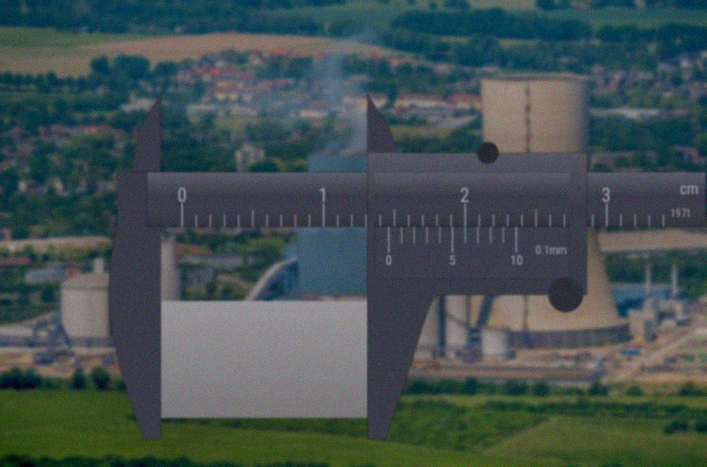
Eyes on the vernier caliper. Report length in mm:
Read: 14.6 mm
